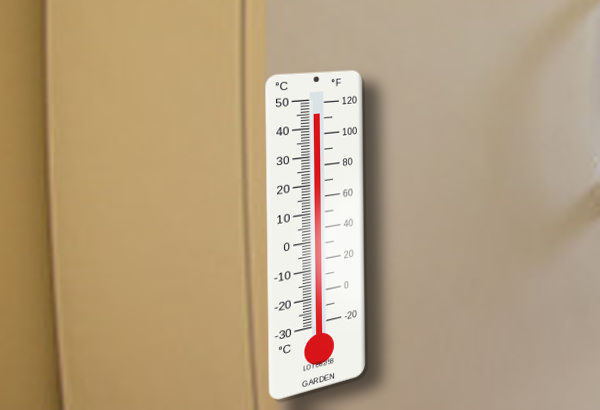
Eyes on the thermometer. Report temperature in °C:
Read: 45 °C
